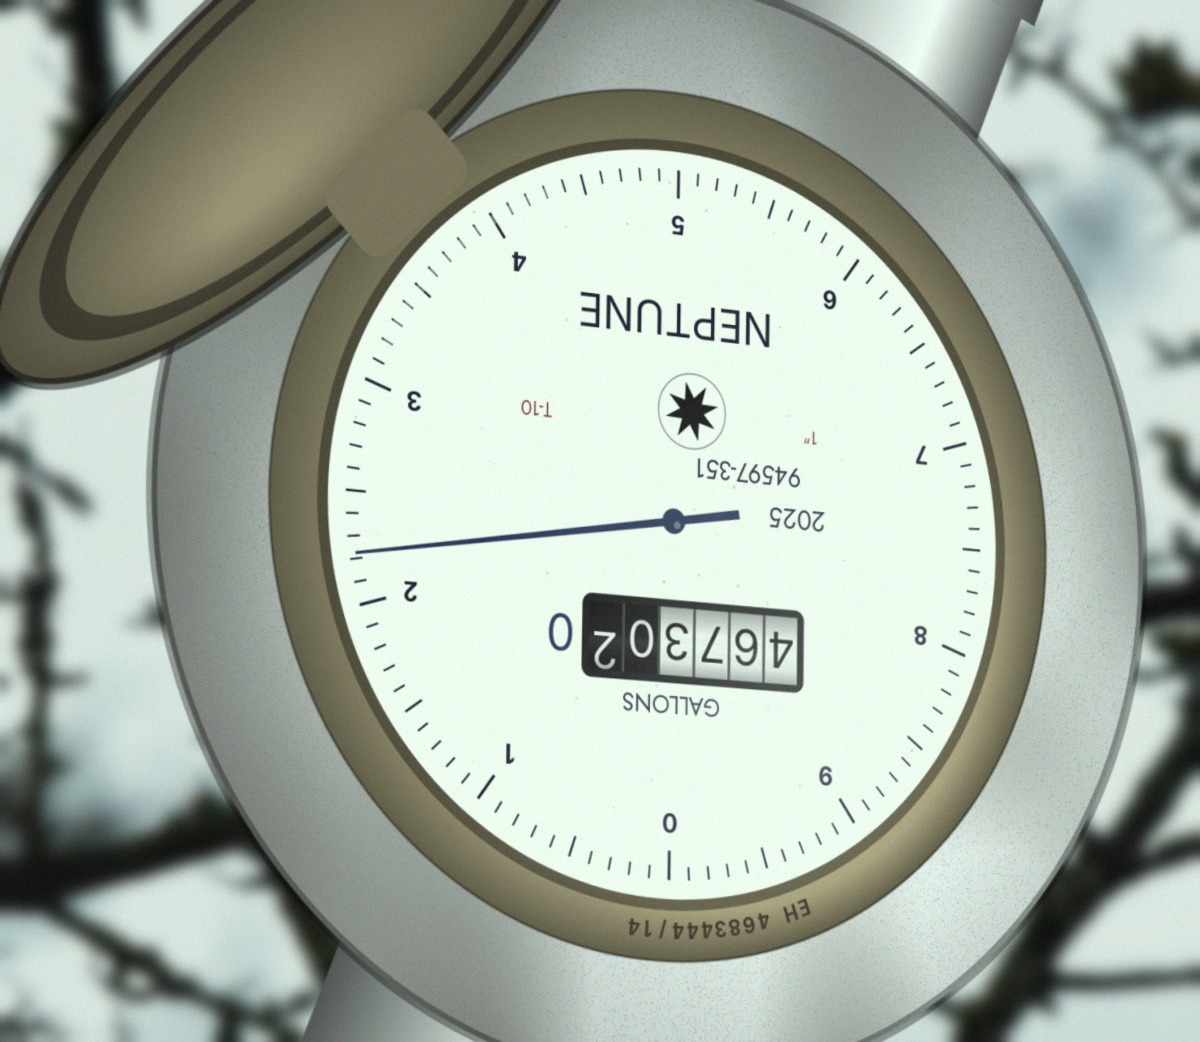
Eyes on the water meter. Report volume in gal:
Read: 4673022.2 gal
